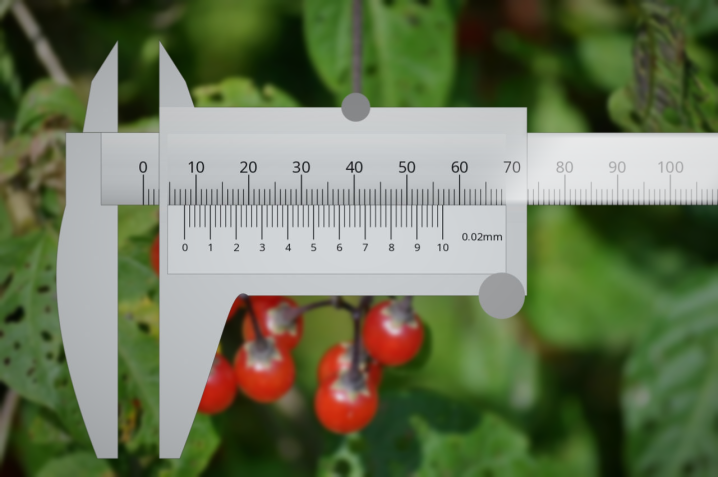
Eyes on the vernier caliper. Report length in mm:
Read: 7.8 mm
